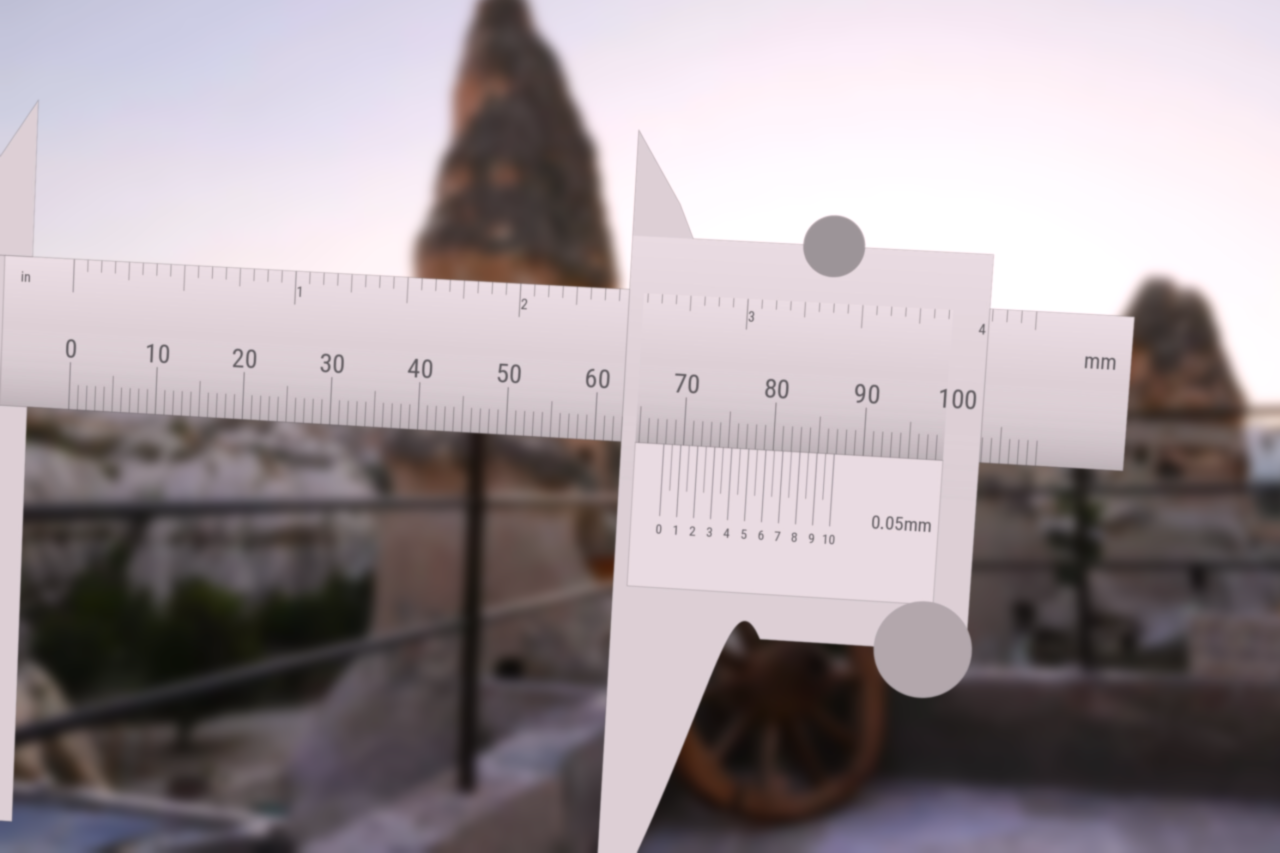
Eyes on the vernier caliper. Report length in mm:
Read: 67.8 mm
